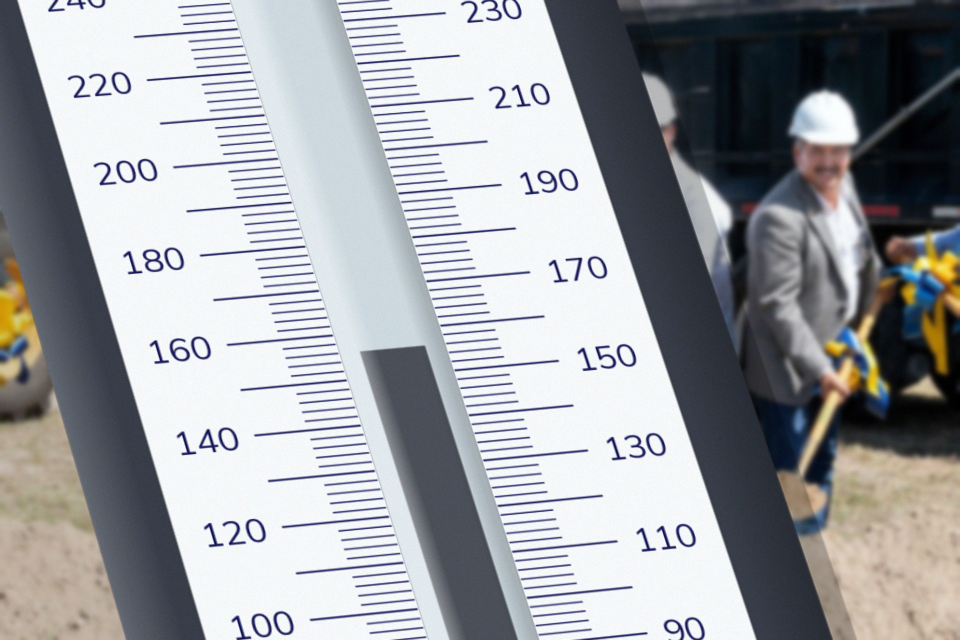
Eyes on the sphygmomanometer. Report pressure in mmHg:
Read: 156 mmHg
